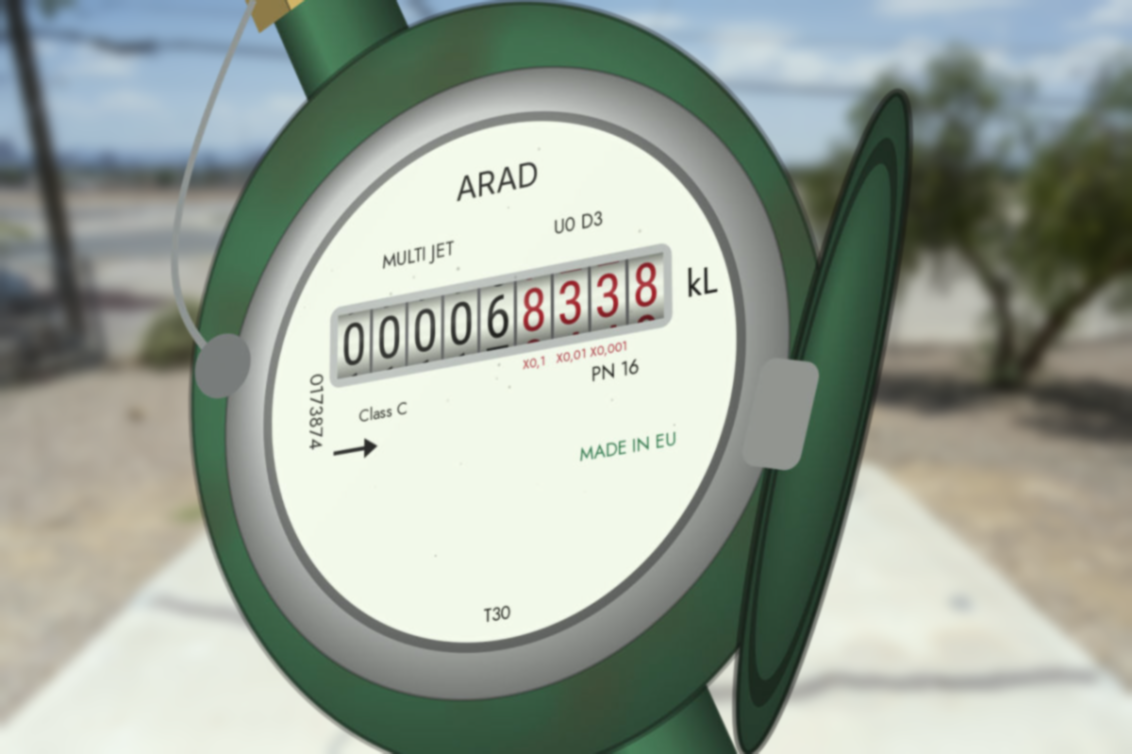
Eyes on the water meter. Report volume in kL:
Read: 6.8338 kL
